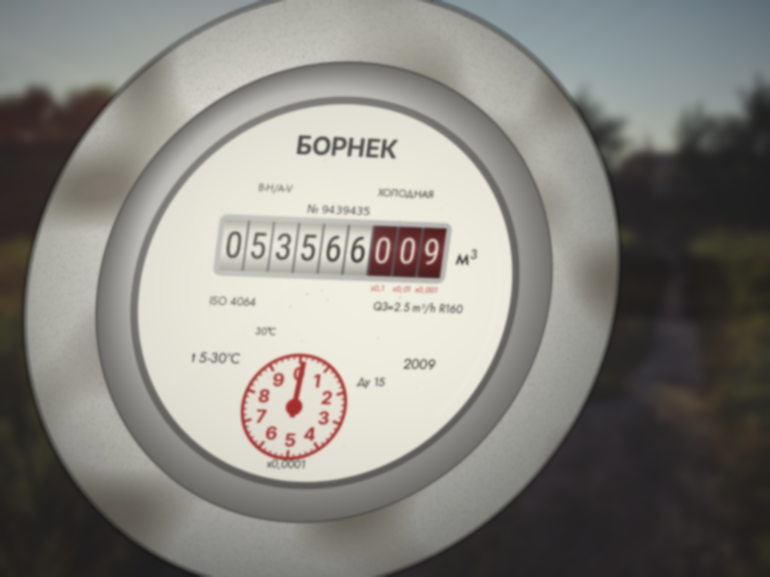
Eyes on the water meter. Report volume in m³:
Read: 53566.0090 m³
